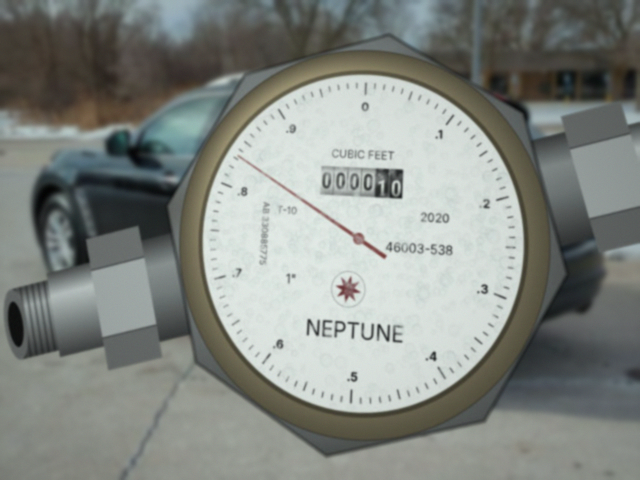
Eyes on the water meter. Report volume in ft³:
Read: 9.83 ft³
